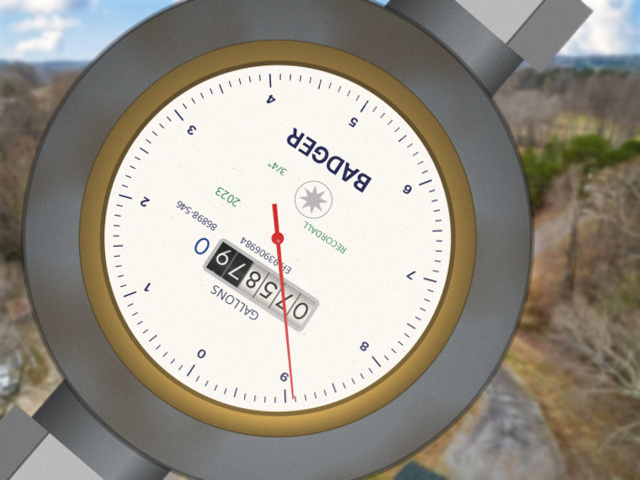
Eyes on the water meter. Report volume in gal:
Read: 758788.9 gal
